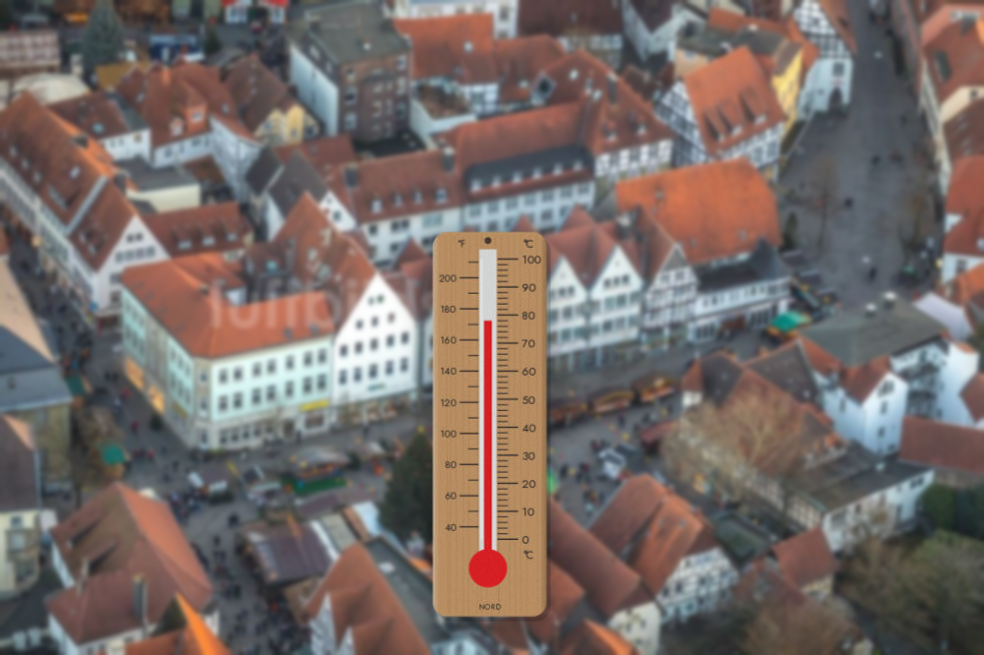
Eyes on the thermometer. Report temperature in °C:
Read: 78 °C
